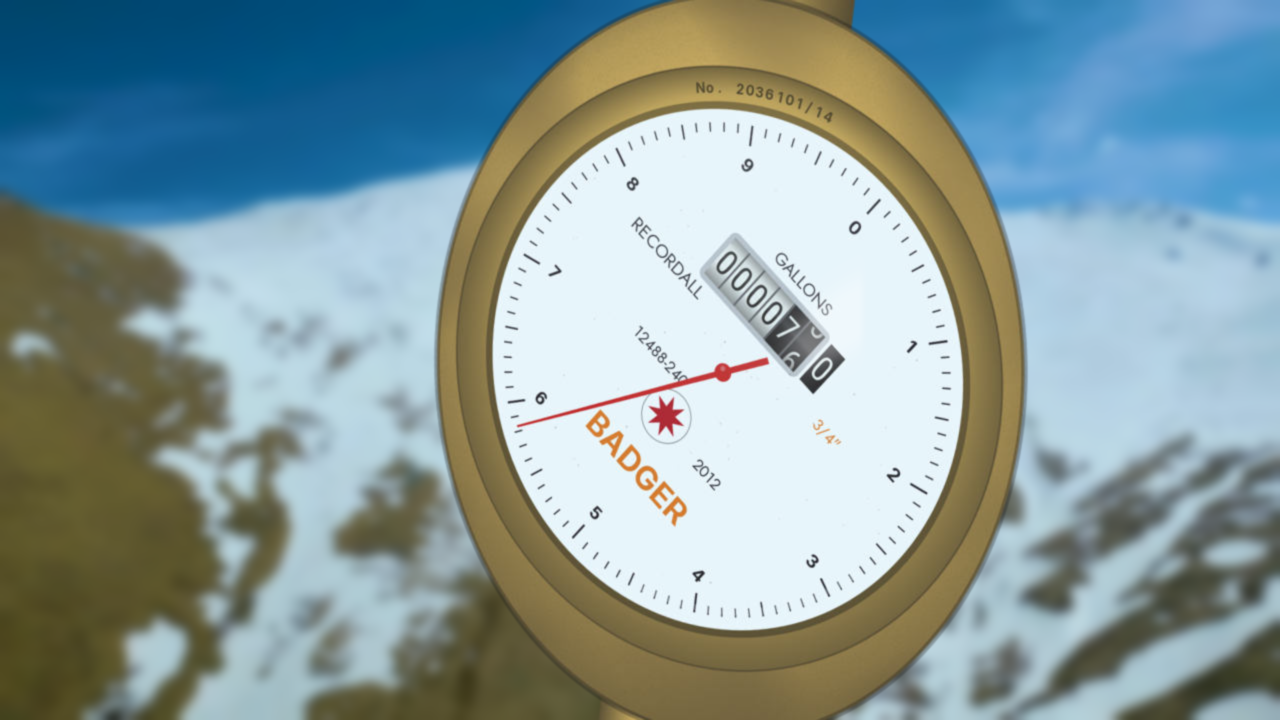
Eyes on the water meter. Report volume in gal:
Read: 755.8 gal
